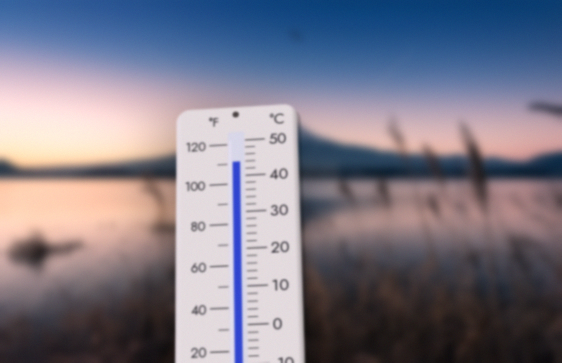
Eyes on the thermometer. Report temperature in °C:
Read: 44 °C
